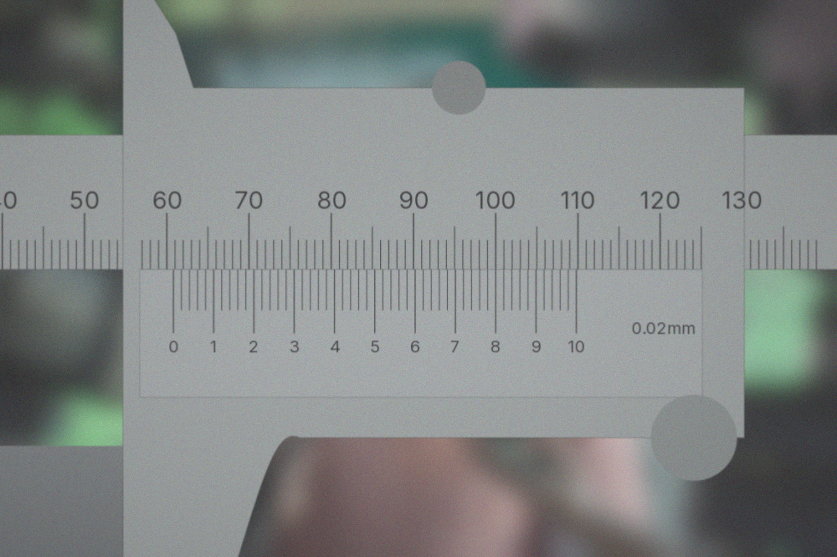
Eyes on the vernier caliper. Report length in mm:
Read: 60.8 mm
